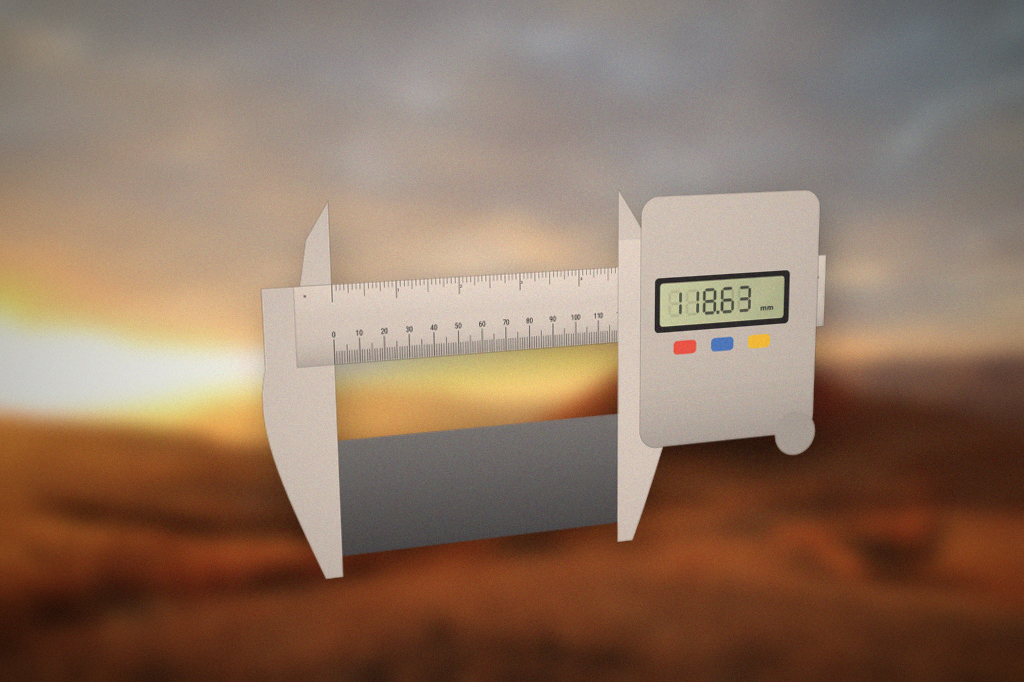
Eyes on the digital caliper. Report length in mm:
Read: 118.63 mm
